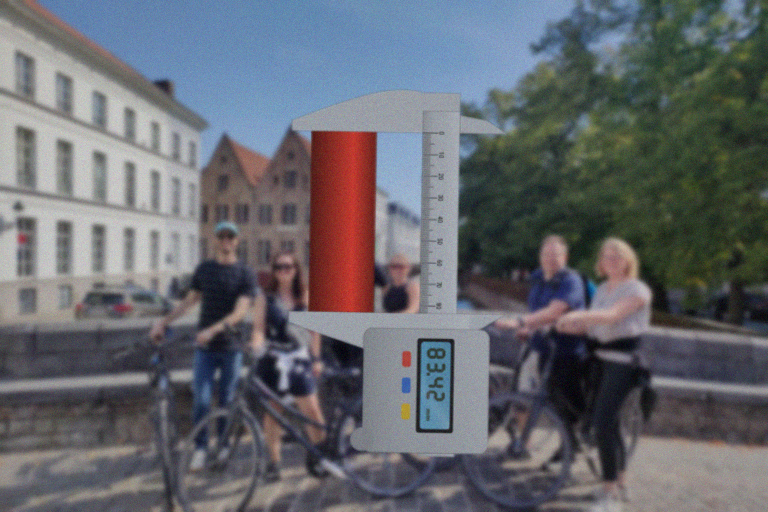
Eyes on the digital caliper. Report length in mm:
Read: 83.42 mm
